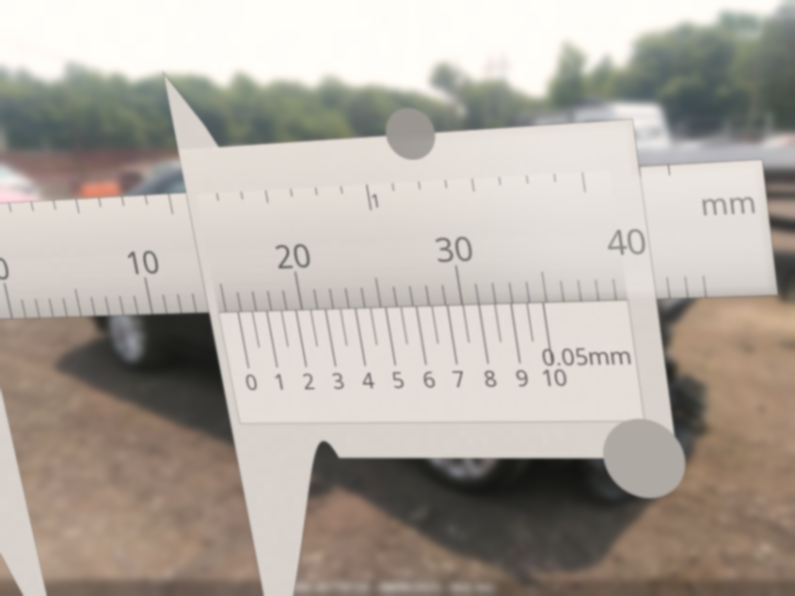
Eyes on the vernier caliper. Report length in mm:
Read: 15.8 mm
